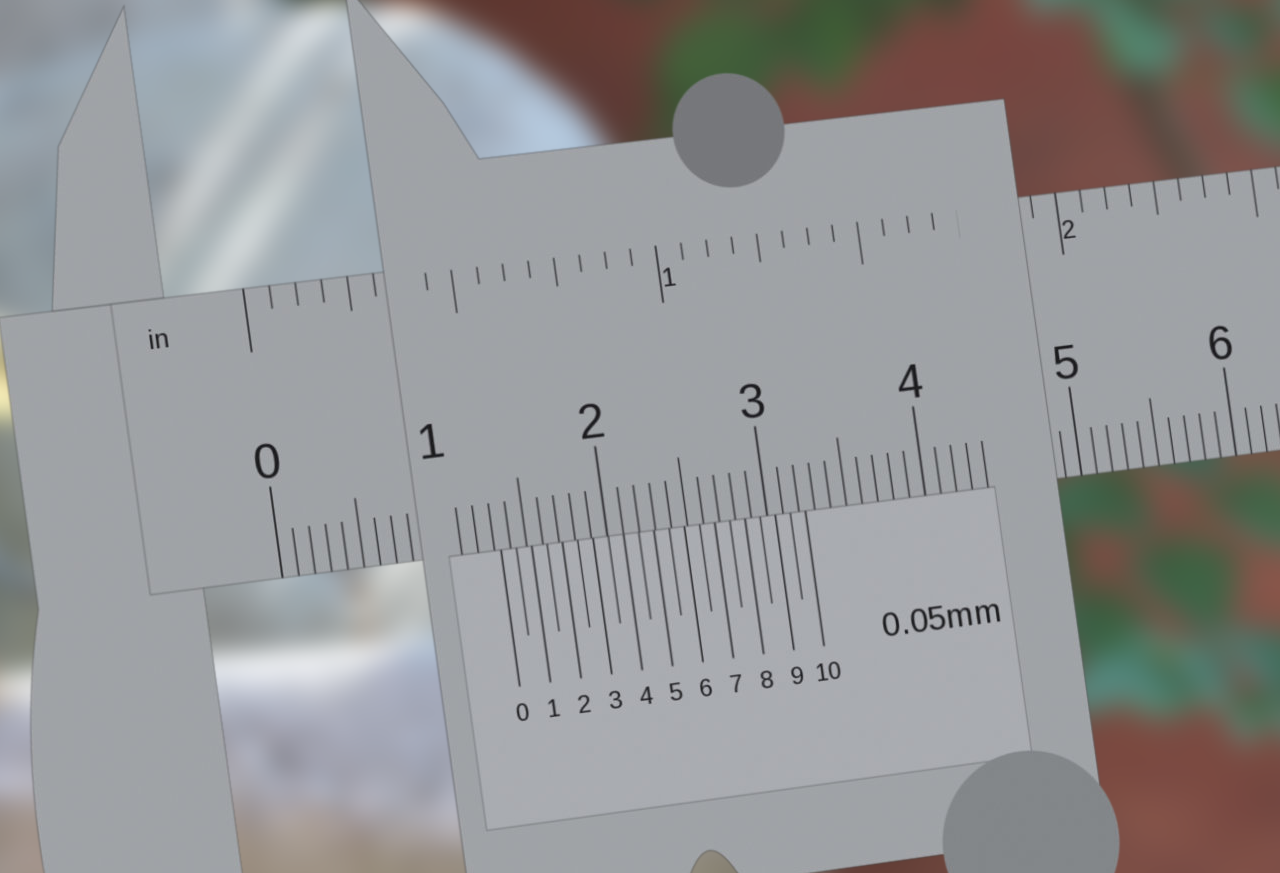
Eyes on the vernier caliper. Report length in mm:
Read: 13.4 mm
